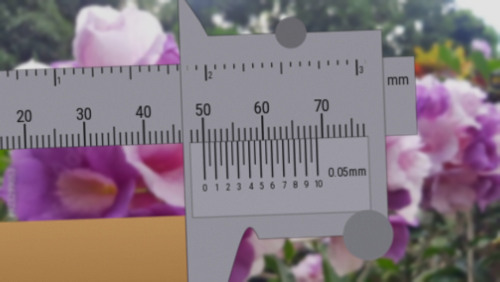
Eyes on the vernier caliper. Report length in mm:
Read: 50.0 mm
